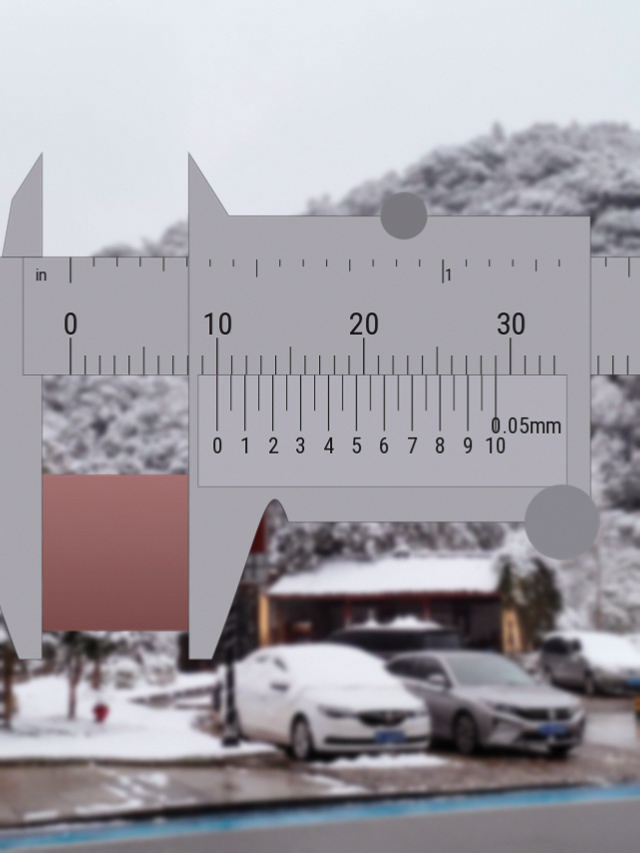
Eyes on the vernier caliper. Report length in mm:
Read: 10.0 mm
